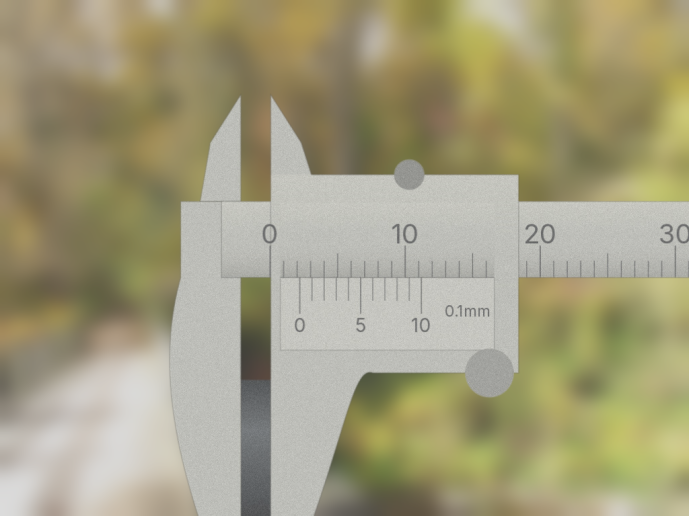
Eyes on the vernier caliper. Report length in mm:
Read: 2.2 mm
